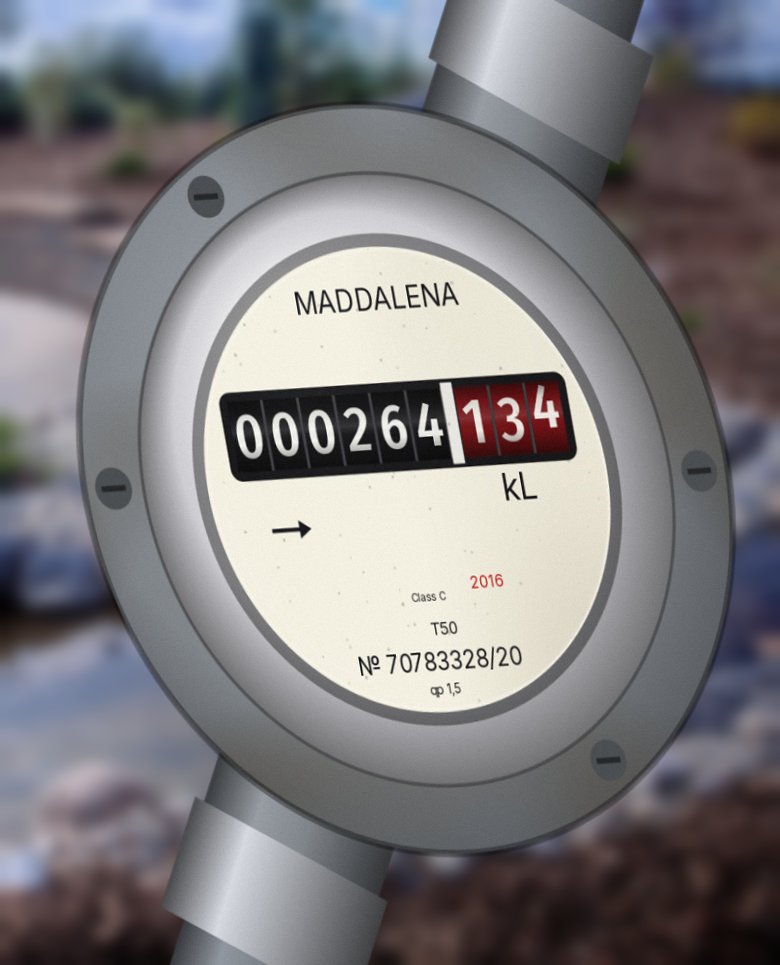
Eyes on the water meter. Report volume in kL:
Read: 264.134 kL
